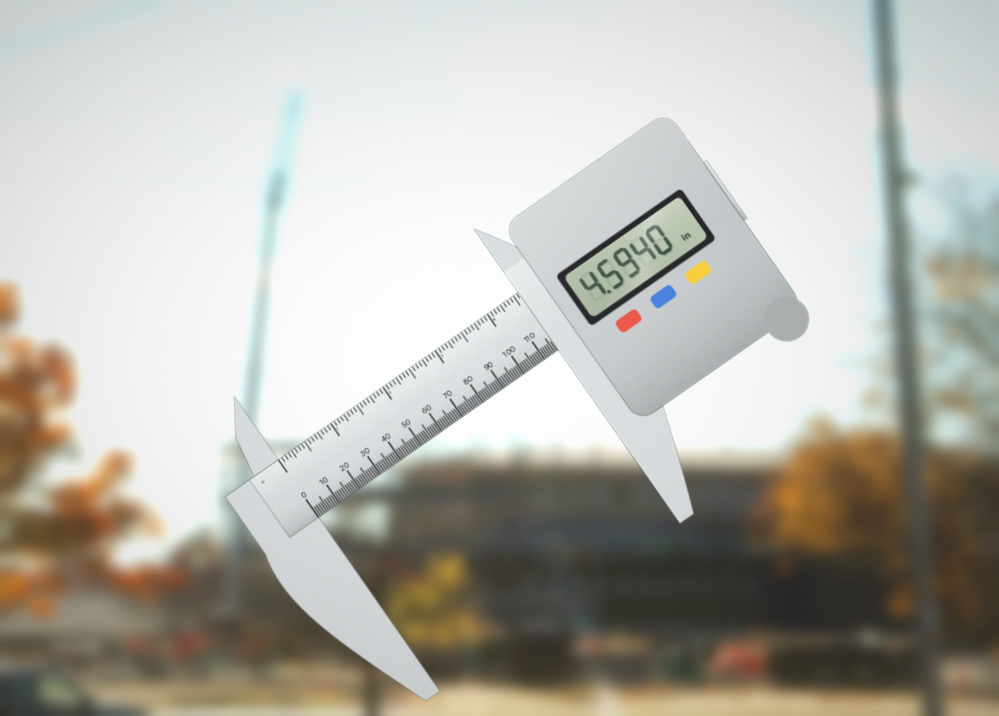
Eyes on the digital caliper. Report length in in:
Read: 4.5940 in
